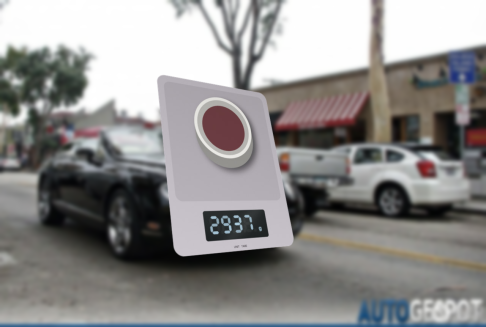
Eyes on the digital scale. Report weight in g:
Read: 2937 g
